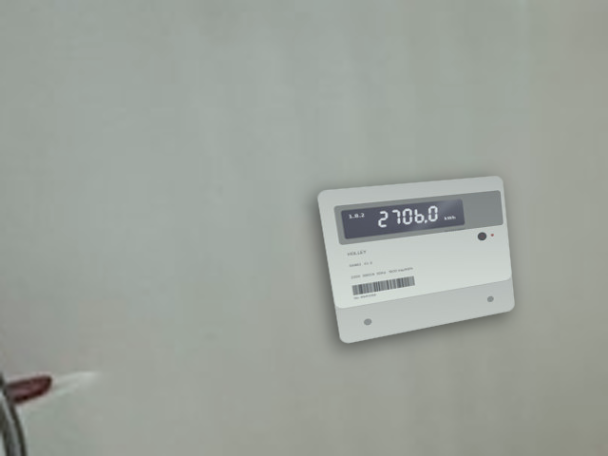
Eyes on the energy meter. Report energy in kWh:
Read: 2706.0 kWh
